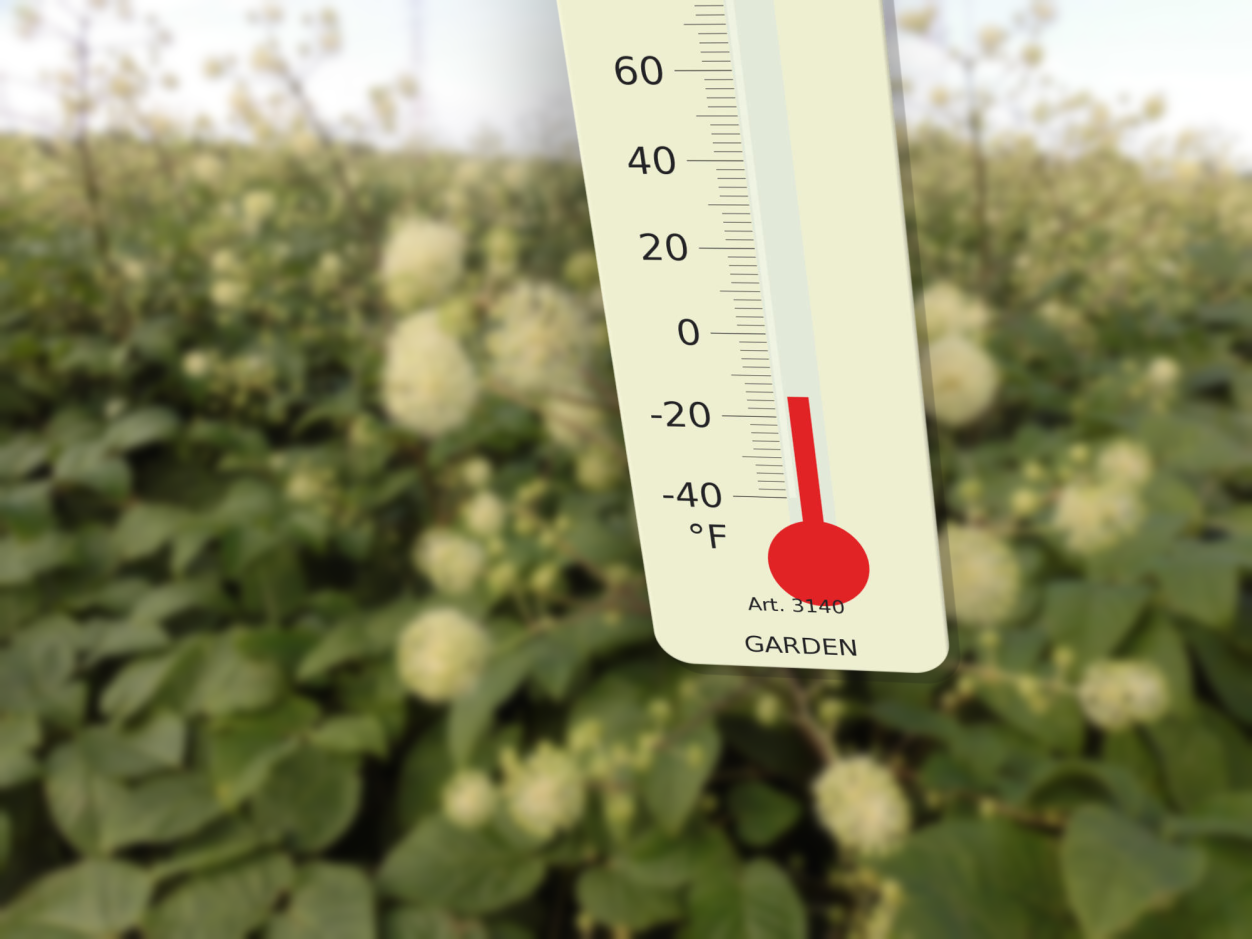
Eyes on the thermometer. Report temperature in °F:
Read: -15 °F
